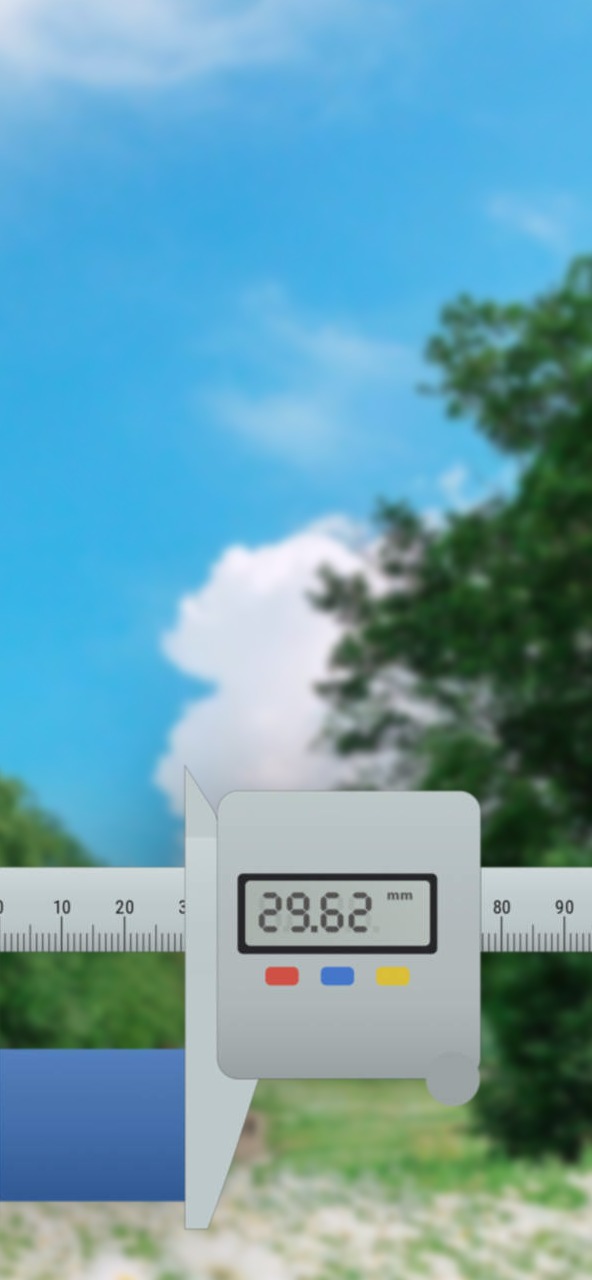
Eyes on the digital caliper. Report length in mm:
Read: 29.62 mm
